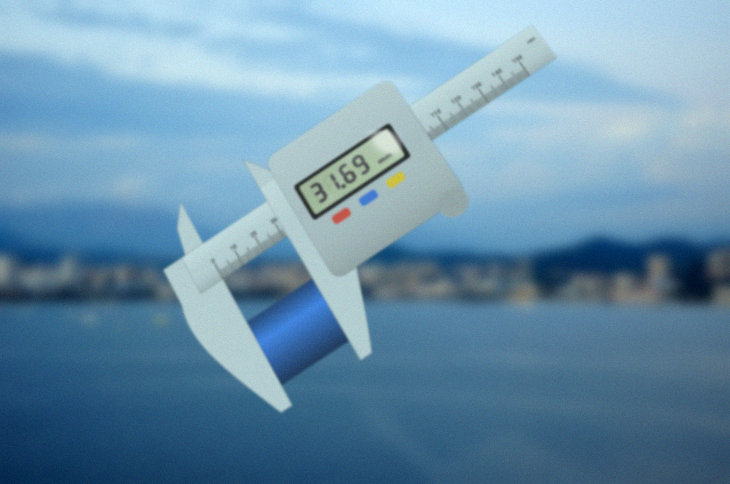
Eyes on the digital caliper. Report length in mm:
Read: 31.69 mm
